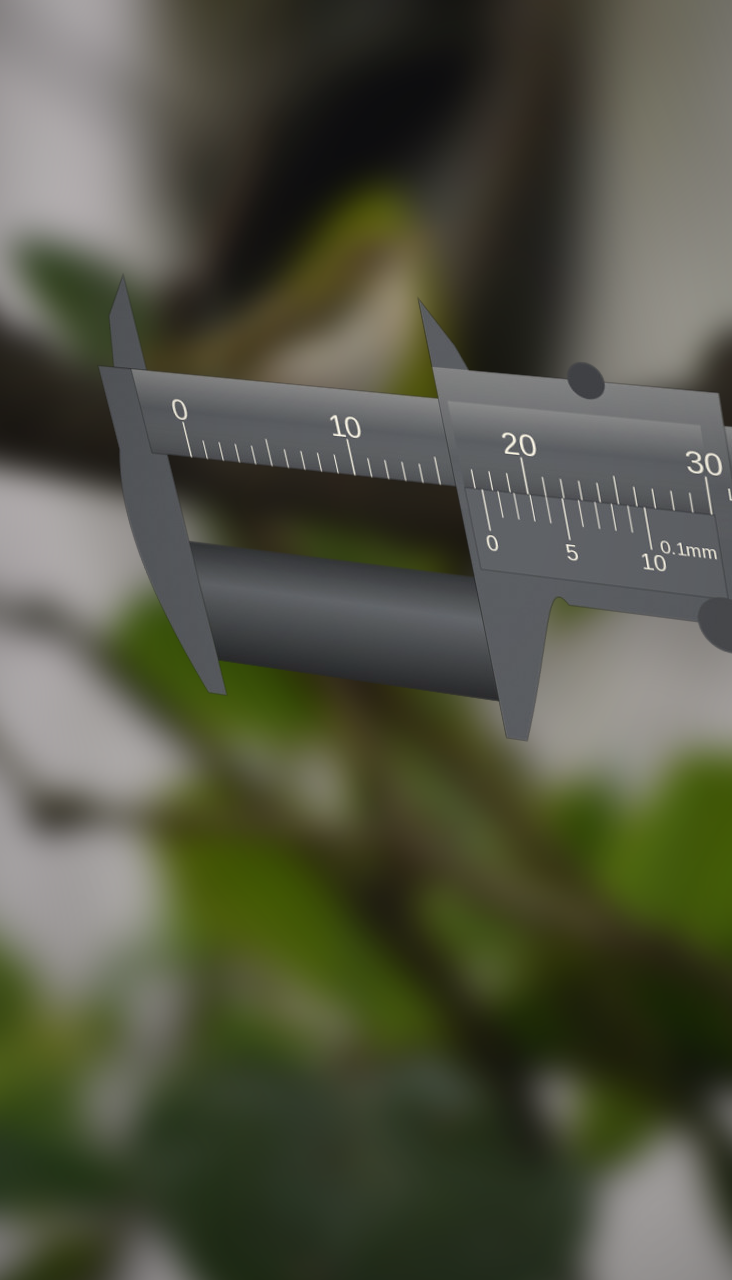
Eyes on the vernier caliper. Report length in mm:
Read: 17.4 mm
